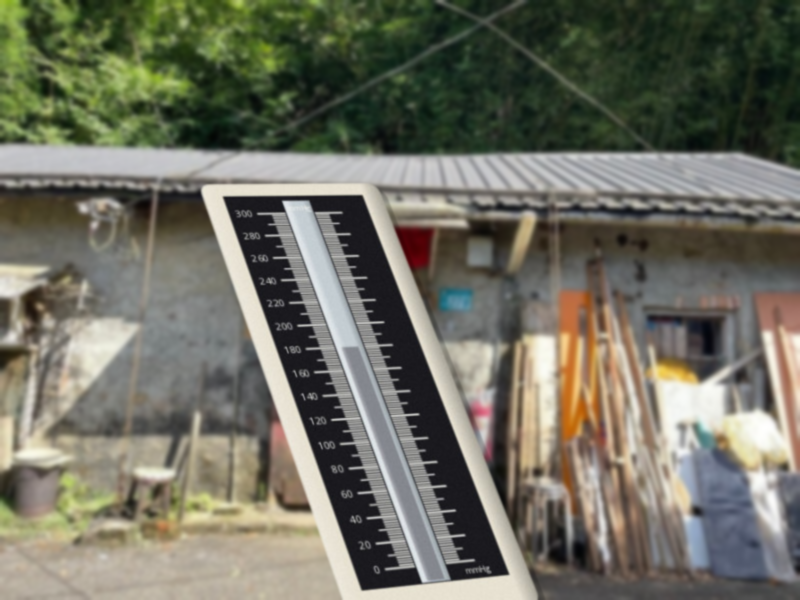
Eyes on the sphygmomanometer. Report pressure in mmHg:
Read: 180 mmHg
